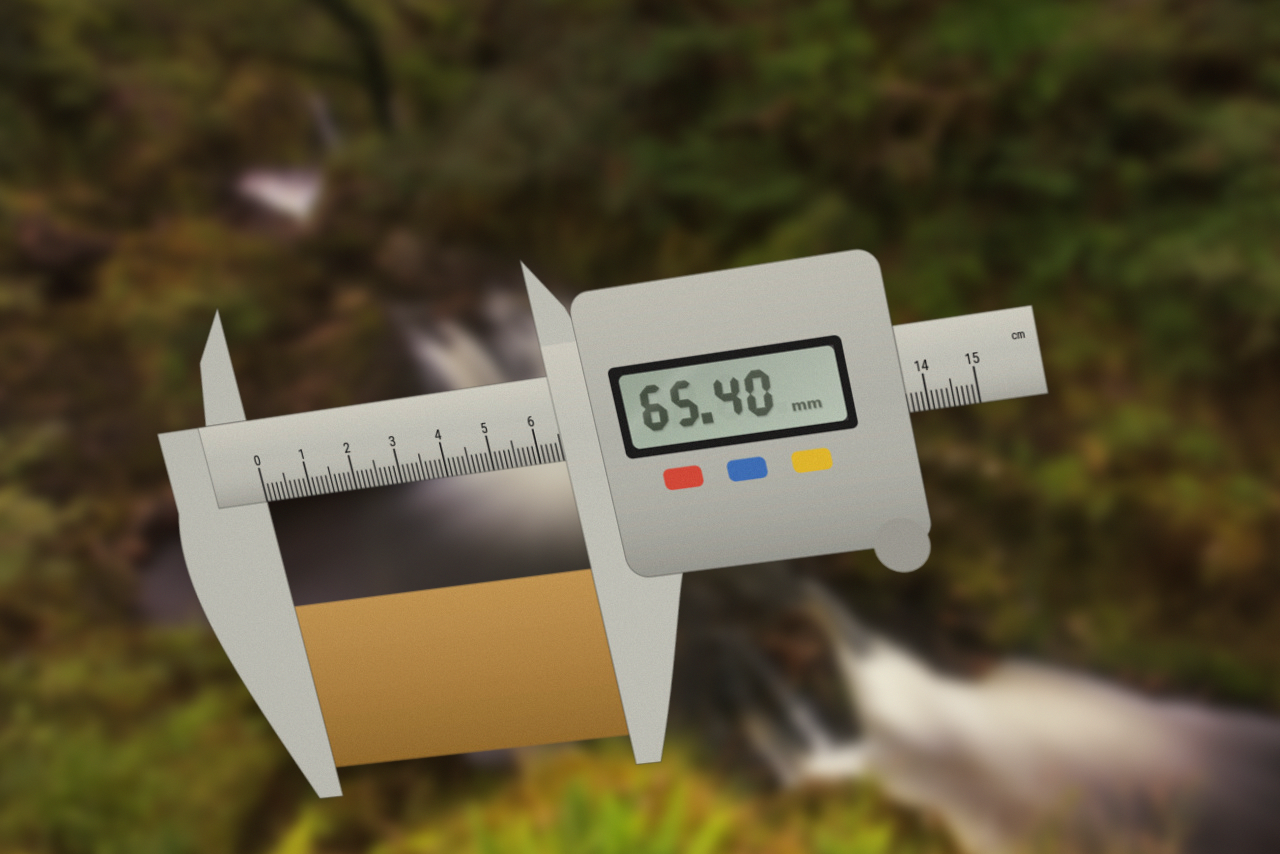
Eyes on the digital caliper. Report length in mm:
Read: 65.40 mm
